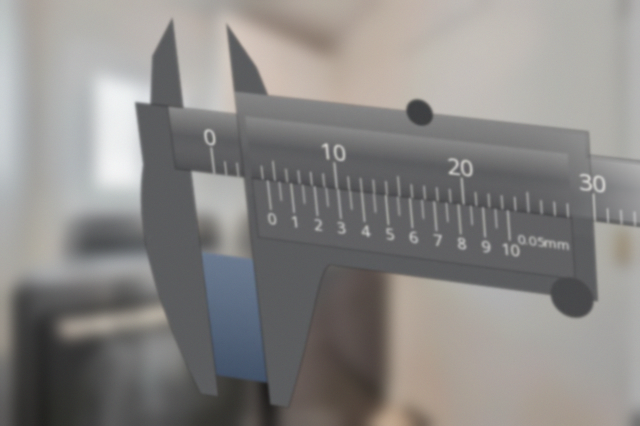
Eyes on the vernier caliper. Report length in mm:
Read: 4.4 mm
